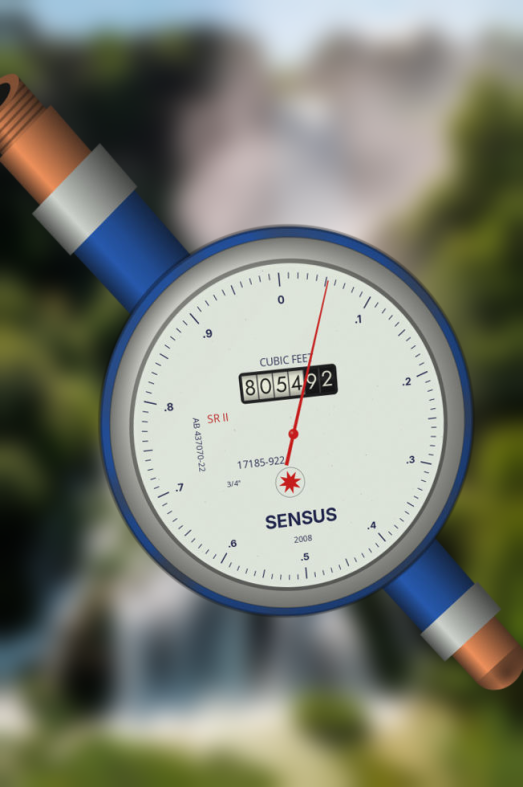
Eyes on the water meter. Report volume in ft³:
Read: 805492.05 ft³
